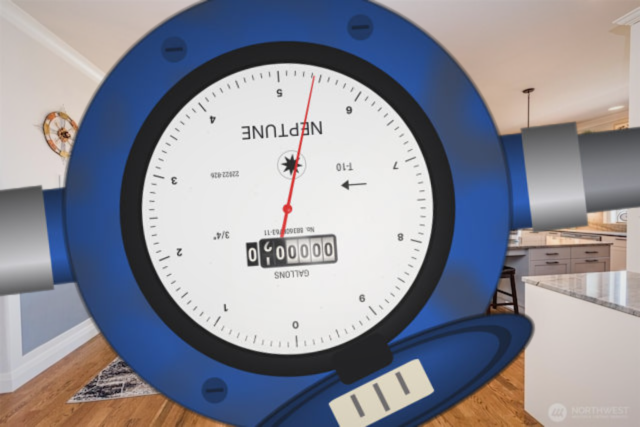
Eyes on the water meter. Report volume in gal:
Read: 15.4 gal
